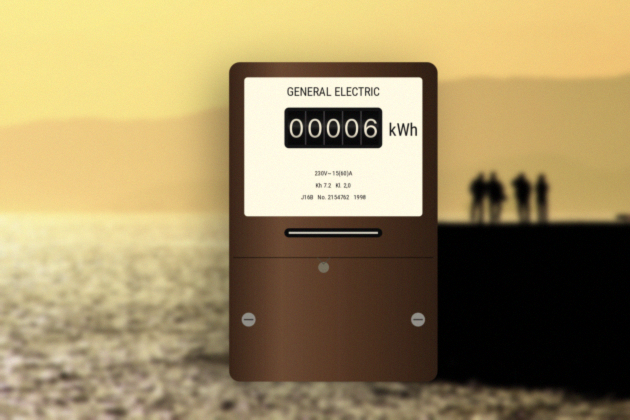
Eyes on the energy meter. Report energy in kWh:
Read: 6 kWh
